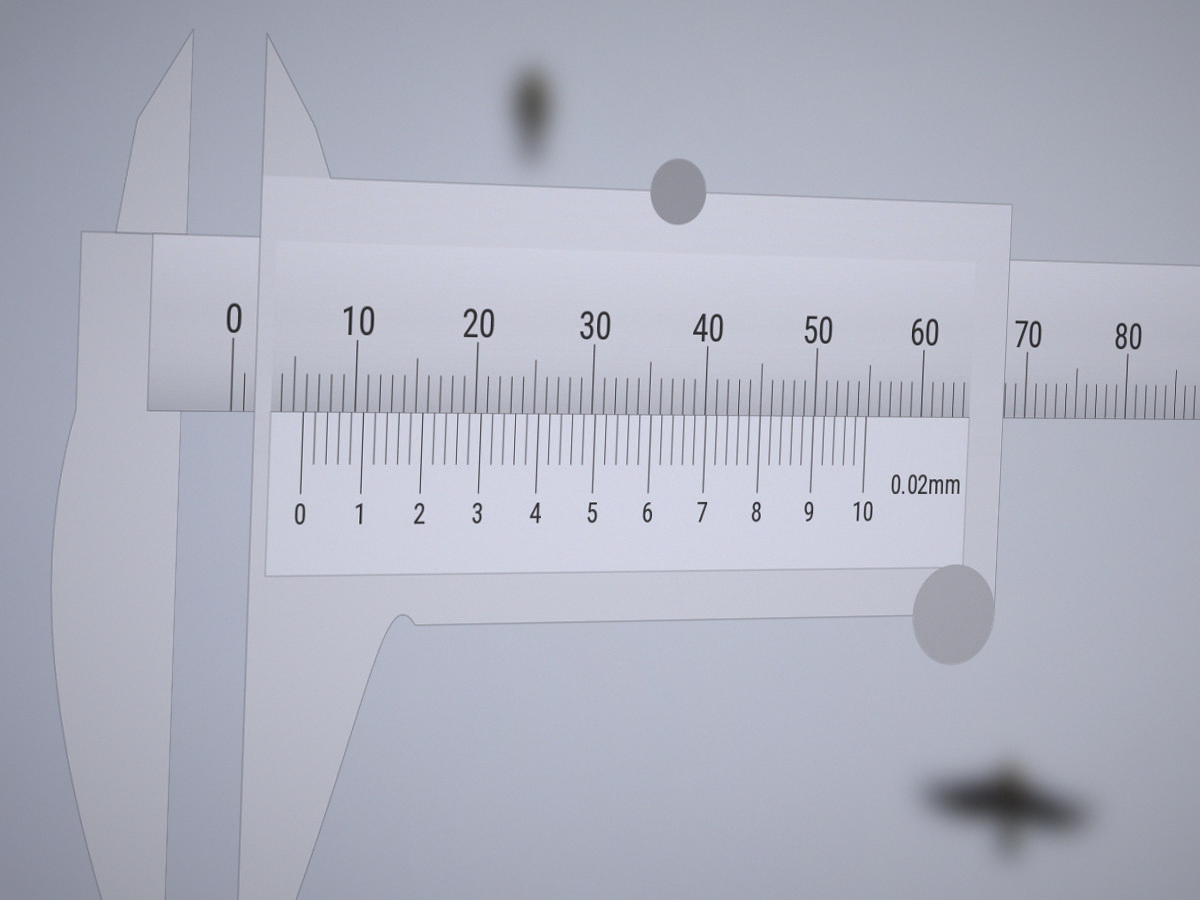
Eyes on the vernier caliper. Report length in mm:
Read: 5.8 mm
